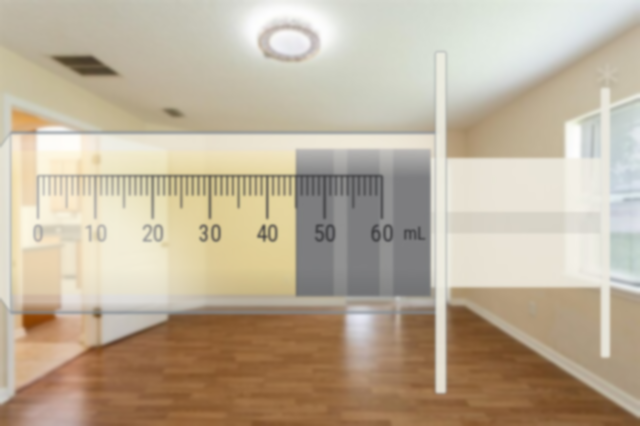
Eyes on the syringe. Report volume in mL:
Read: 45 mL
